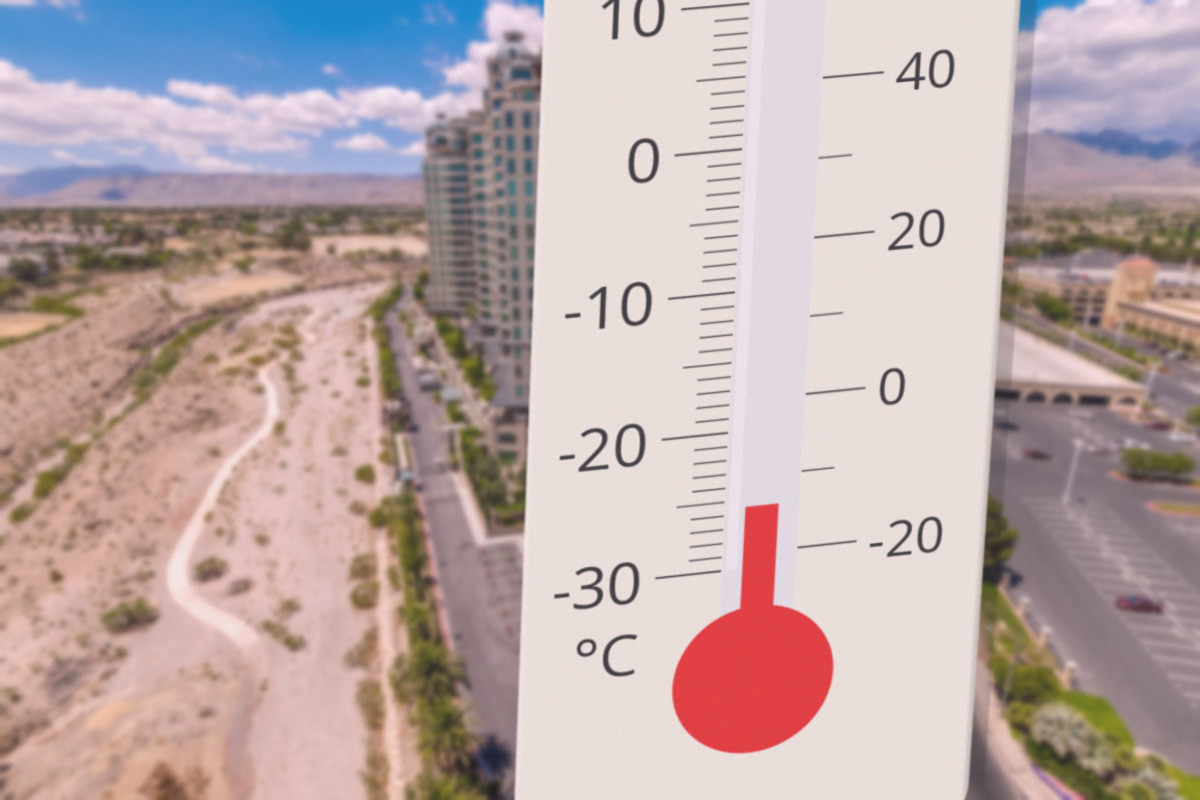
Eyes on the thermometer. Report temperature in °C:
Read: -25.5 °C
